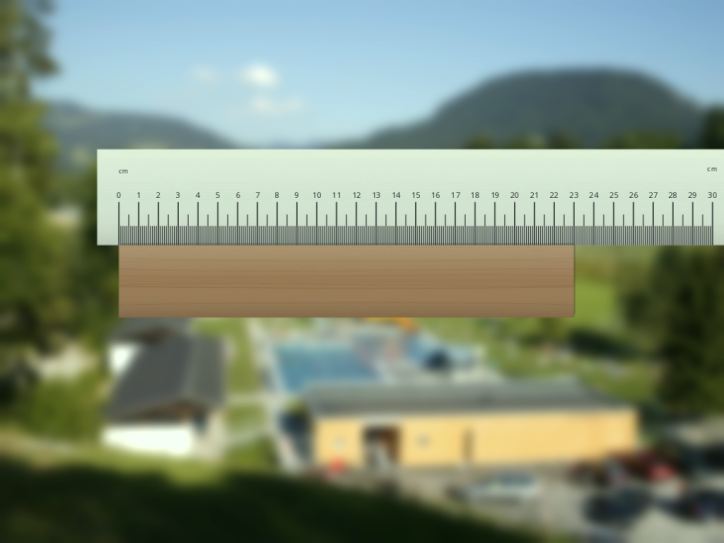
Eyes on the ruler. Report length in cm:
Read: 23 cm
